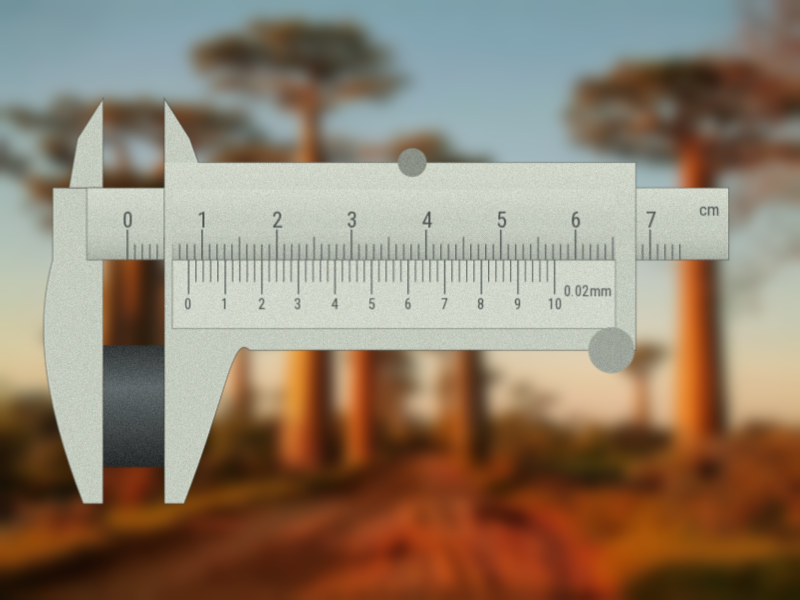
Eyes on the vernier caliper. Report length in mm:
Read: 8.2 mm
